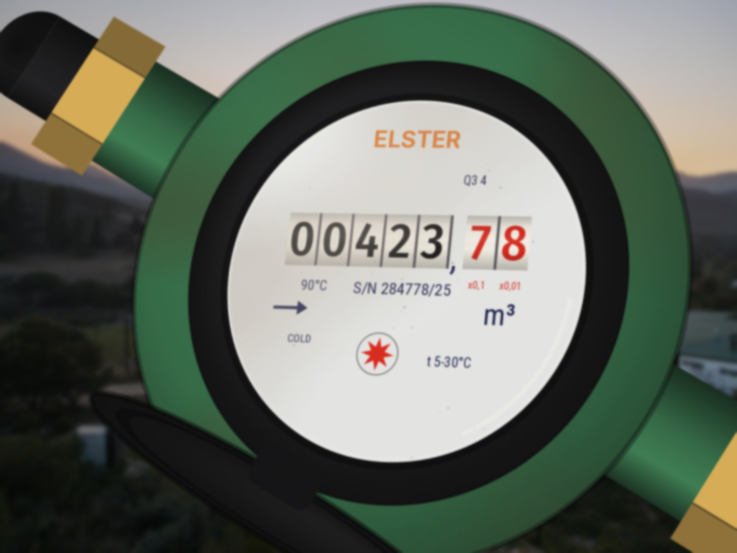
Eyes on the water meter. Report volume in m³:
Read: 423.78 m³
